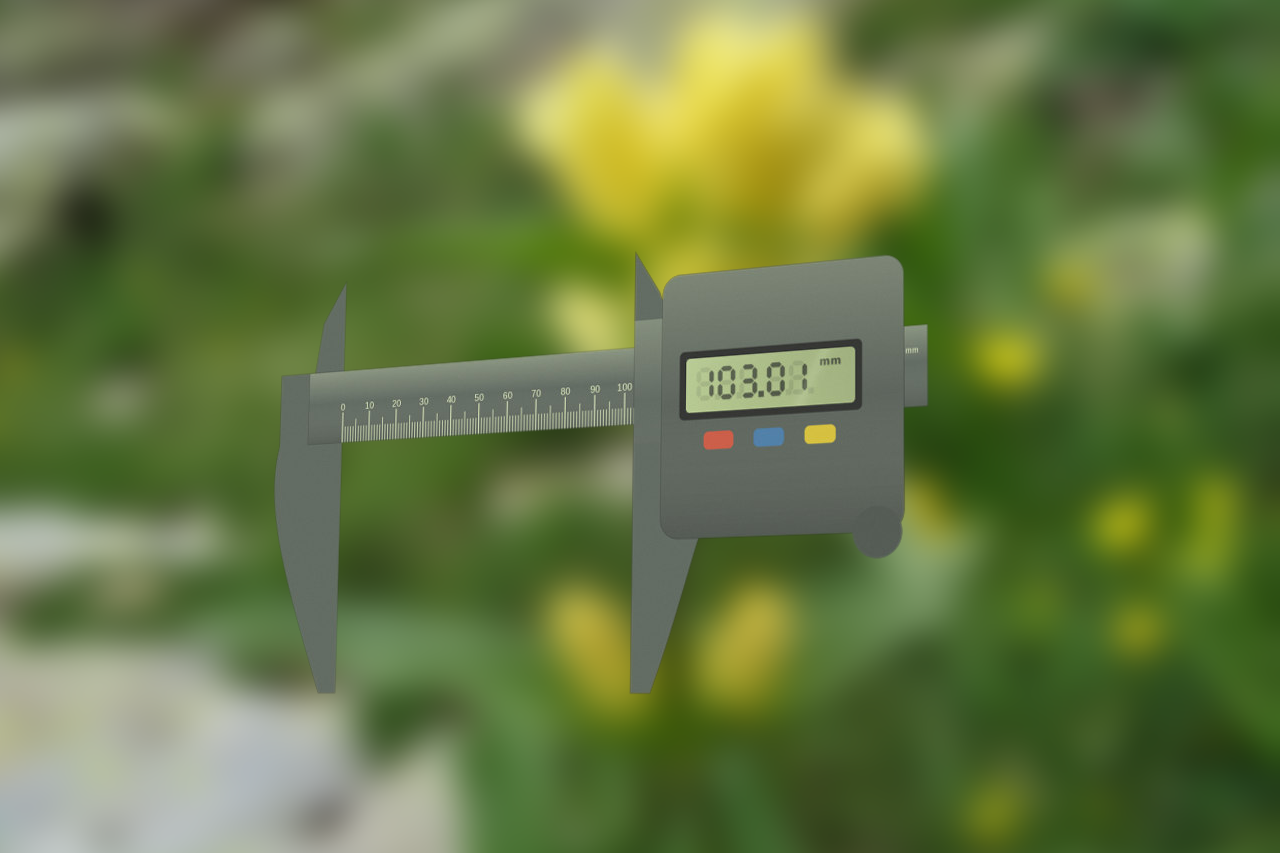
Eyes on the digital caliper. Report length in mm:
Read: 103.01 mm
